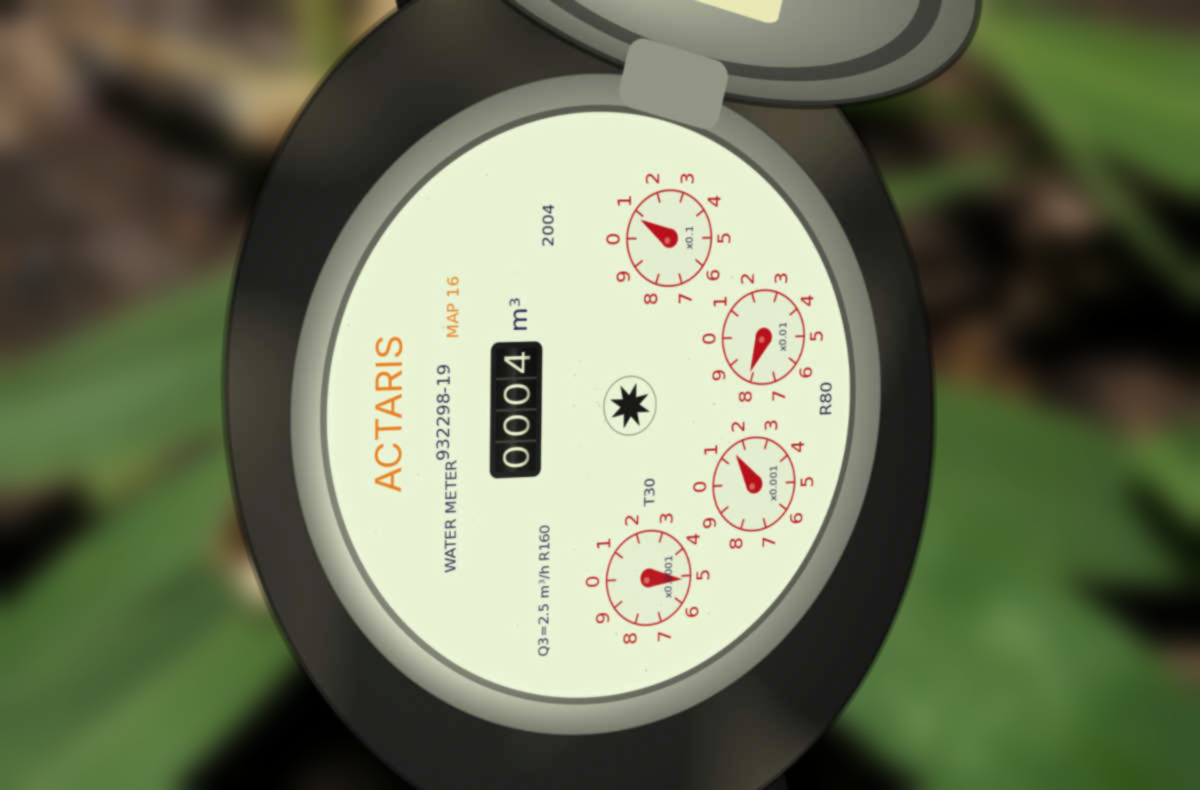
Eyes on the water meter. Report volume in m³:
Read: 4.0815 m³
